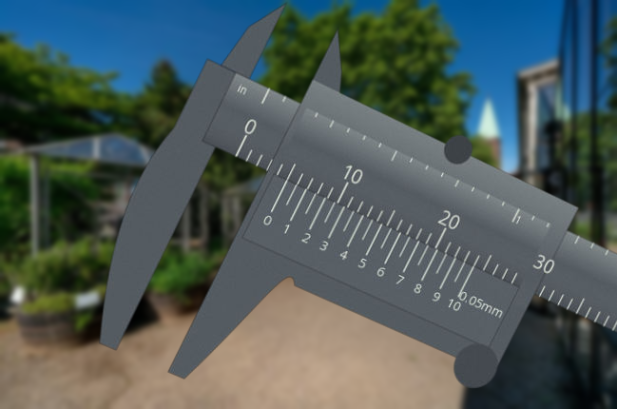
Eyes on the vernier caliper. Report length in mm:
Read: 5.0 mm
